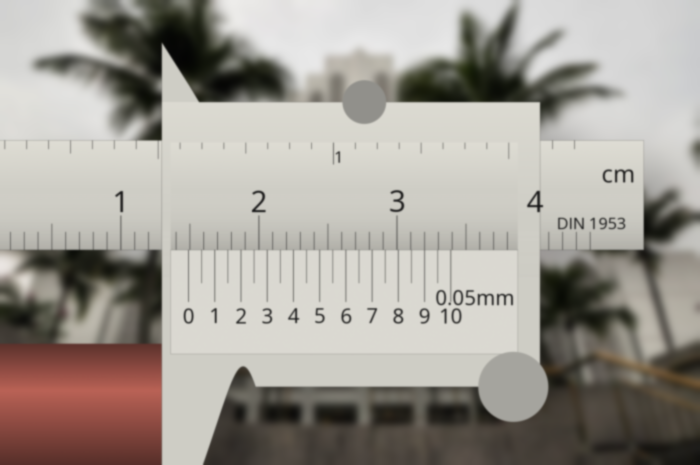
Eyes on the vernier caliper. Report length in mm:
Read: 14.9 mm
